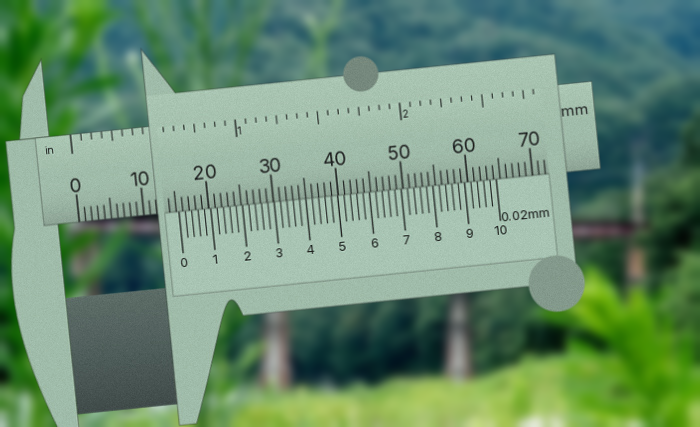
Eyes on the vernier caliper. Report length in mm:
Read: 15.4 mm
